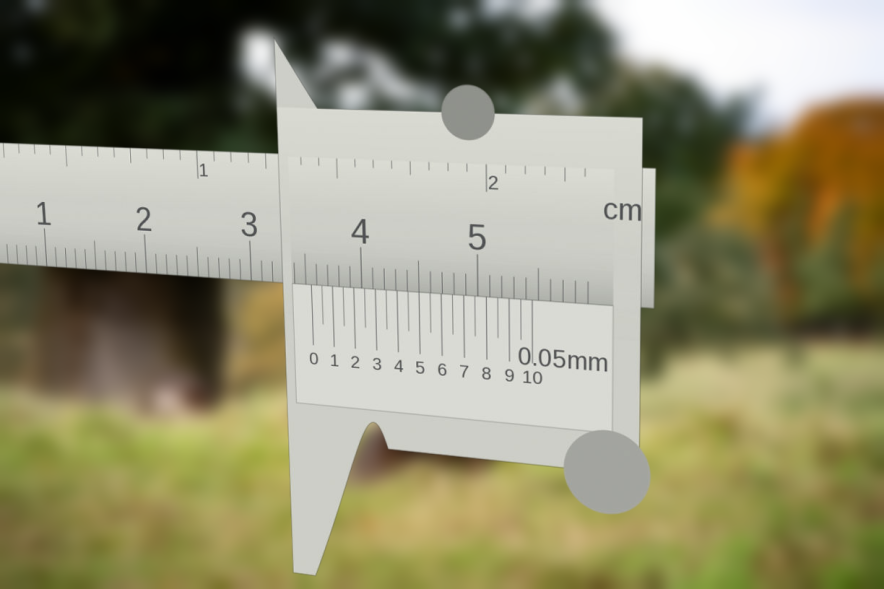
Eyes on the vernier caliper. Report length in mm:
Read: 35.5 mm
